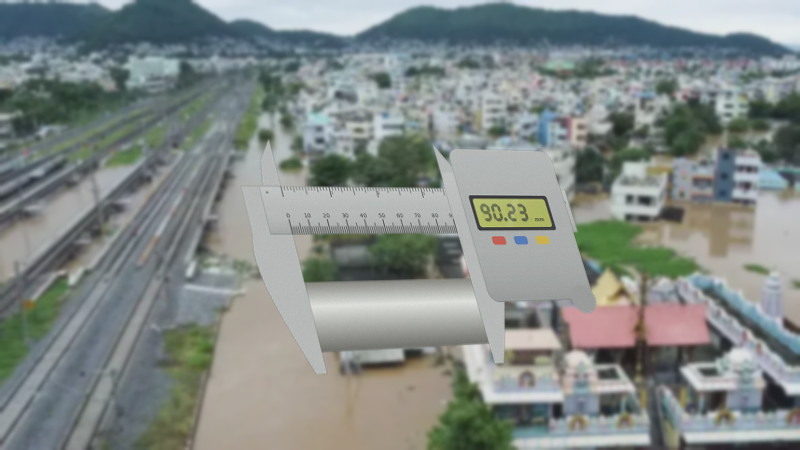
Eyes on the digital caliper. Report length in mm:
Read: 90.23 mm
